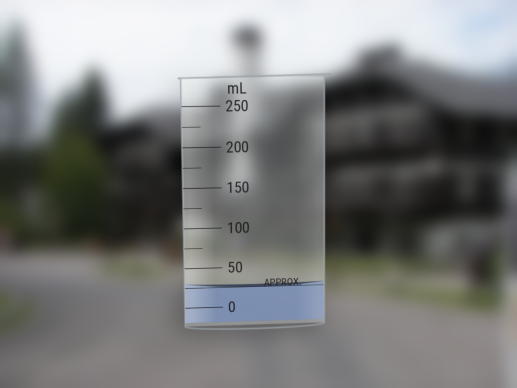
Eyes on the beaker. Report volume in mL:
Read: 25 mL
